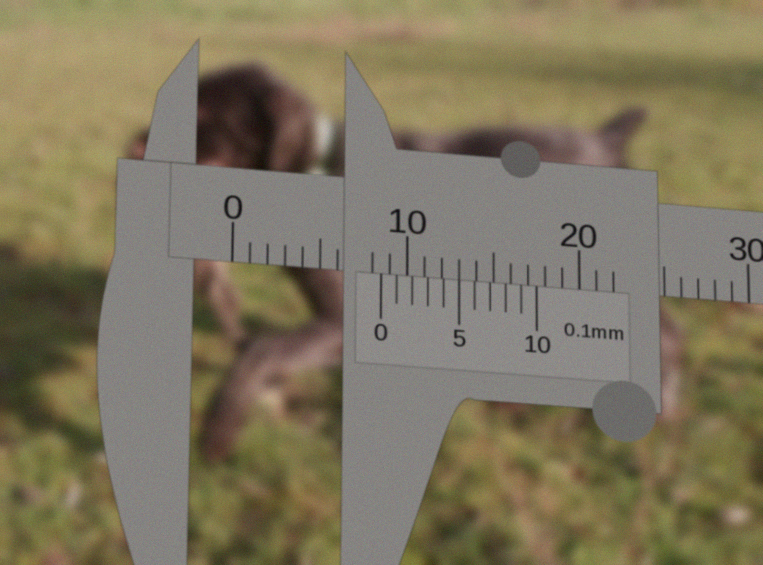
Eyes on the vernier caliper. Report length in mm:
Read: 8.5 mm
